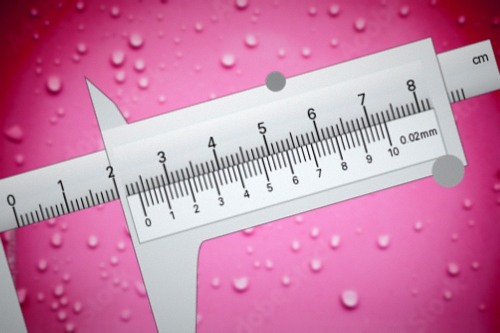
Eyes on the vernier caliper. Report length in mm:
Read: 24.0 mm
